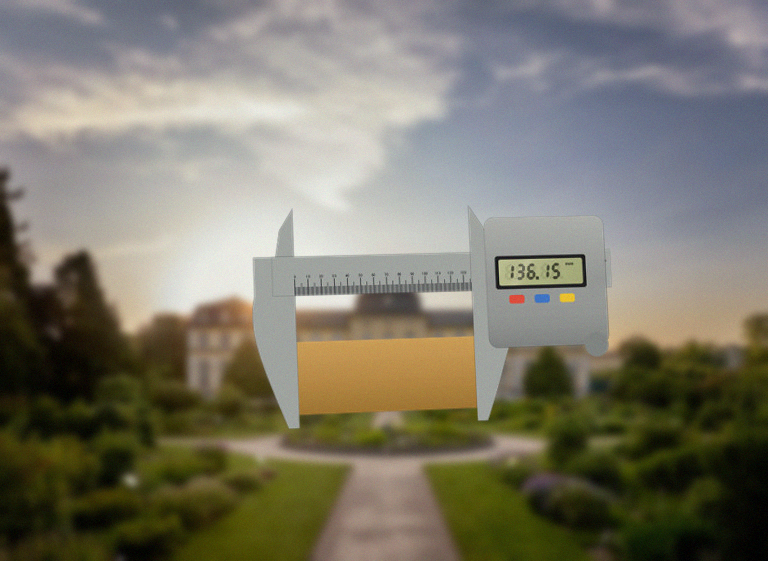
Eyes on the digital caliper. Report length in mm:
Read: 136.15 mm
